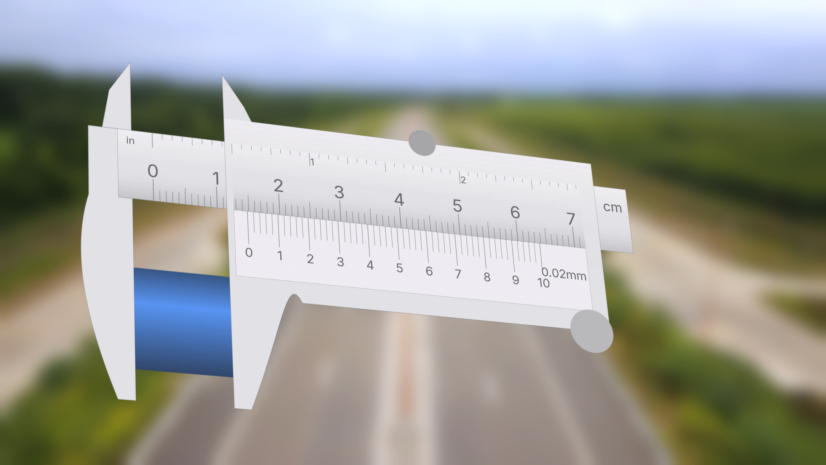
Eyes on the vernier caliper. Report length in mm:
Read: 14.8 mm
